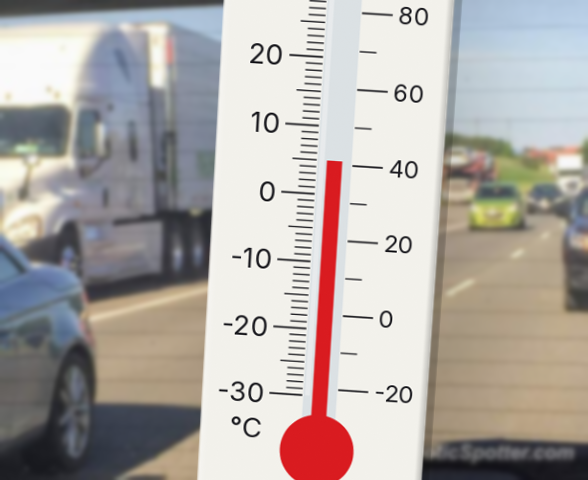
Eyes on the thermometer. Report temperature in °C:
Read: 5 °C
